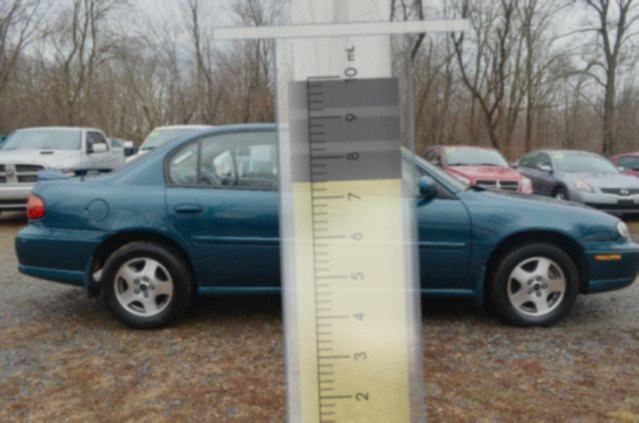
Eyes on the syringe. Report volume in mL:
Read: 7.4 mL
